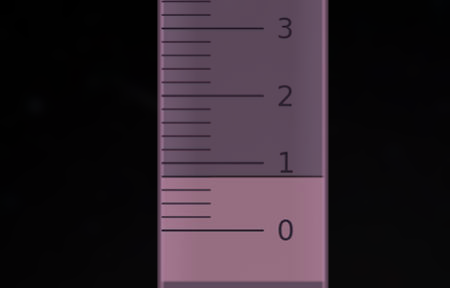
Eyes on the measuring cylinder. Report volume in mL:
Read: 0.8 mL
